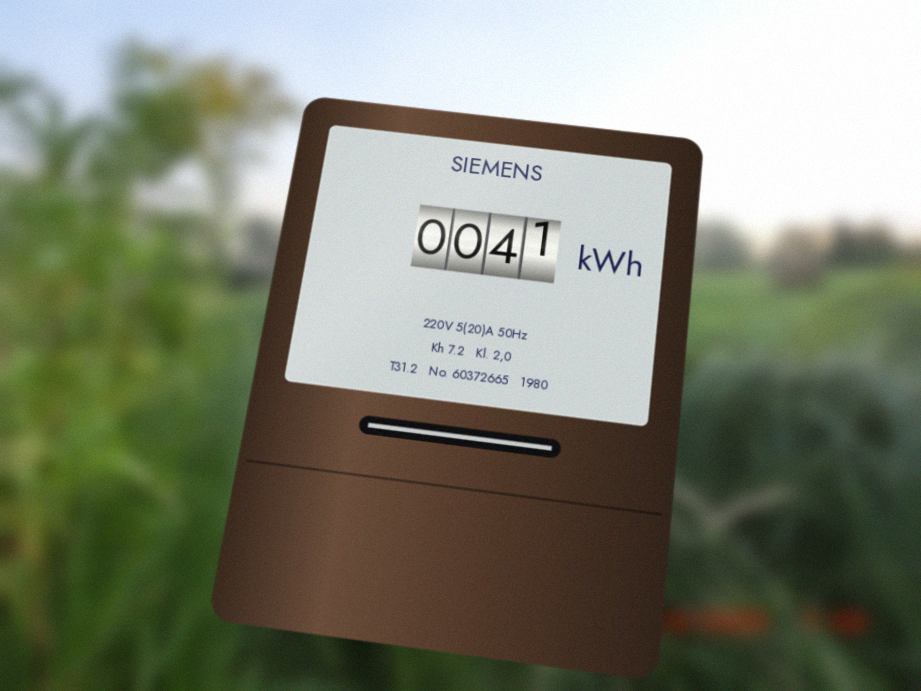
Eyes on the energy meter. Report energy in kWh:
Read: 41 kWh
